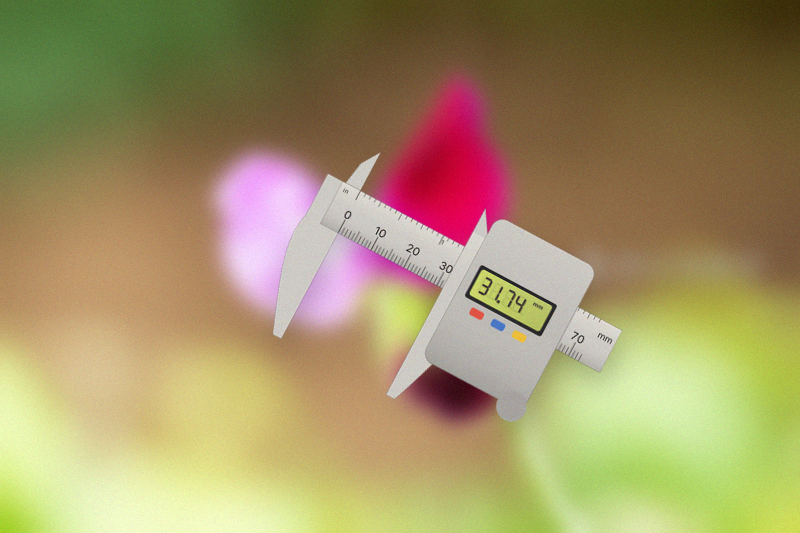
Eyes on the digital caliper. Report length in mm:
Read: 31.74 mm
